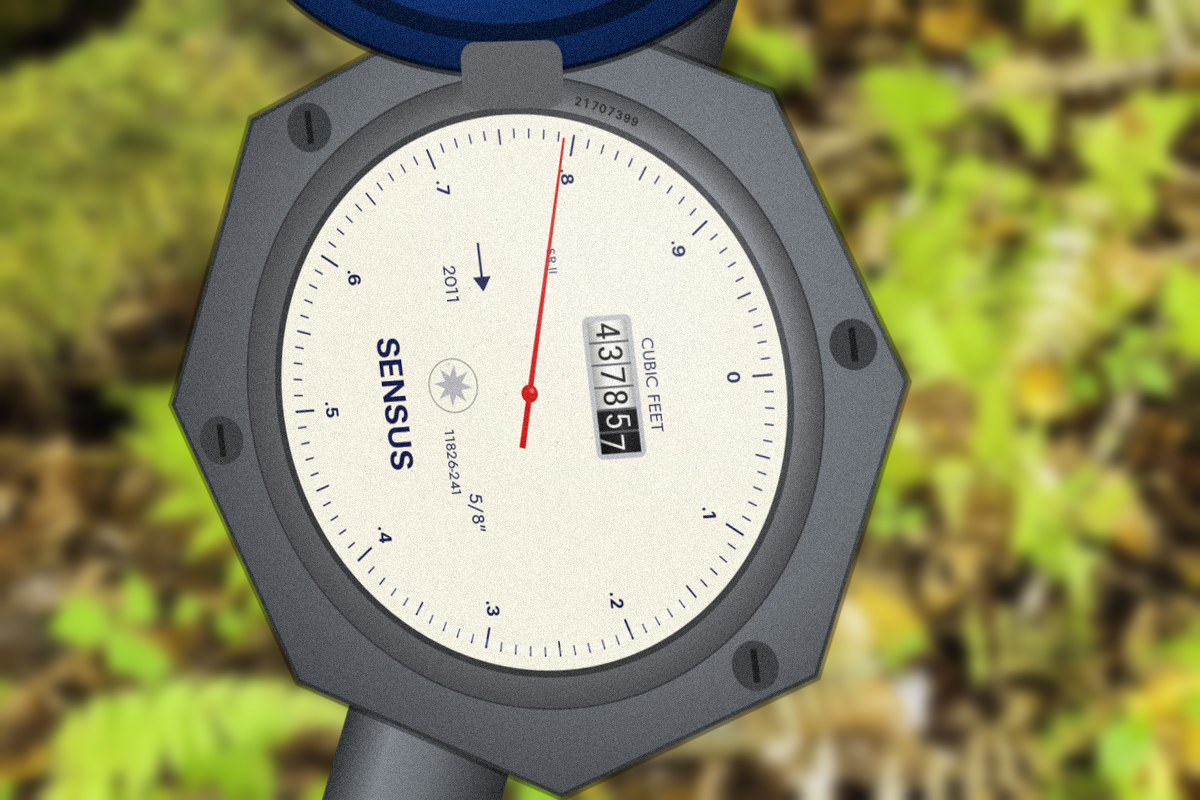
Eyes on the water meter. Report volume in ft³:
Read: 437856.79 ft³
